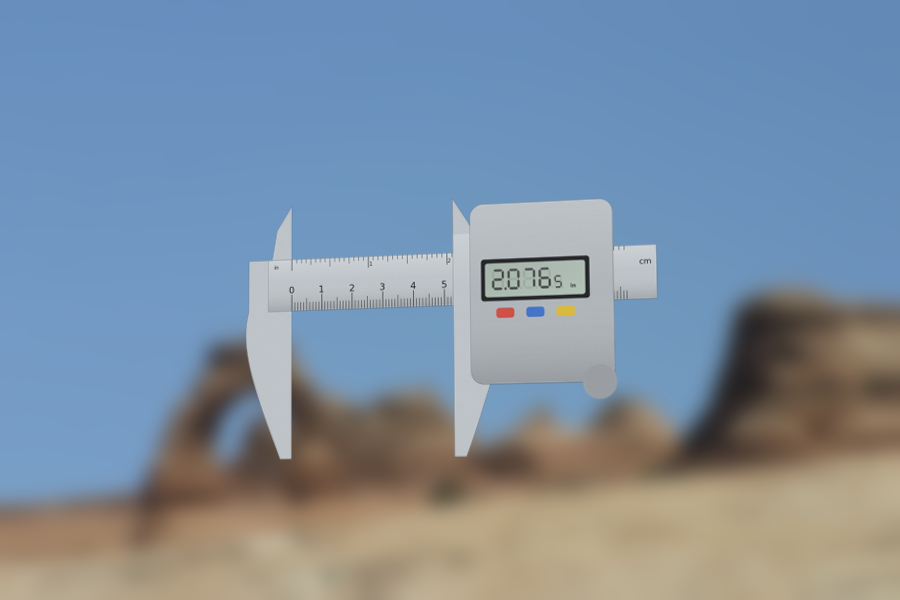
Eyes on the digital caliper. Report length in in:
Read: 2.0765 in
